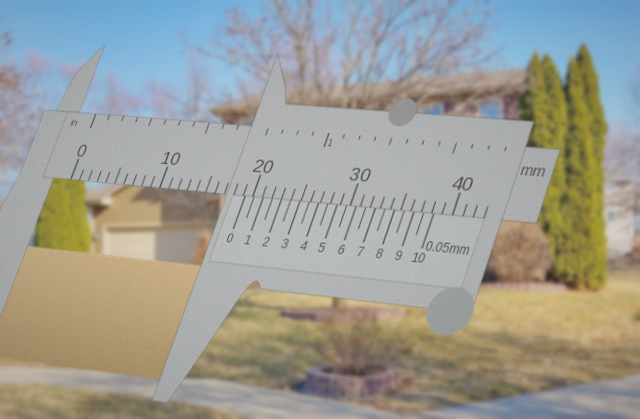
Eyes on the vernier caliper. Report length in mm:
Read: 19.2 mm
